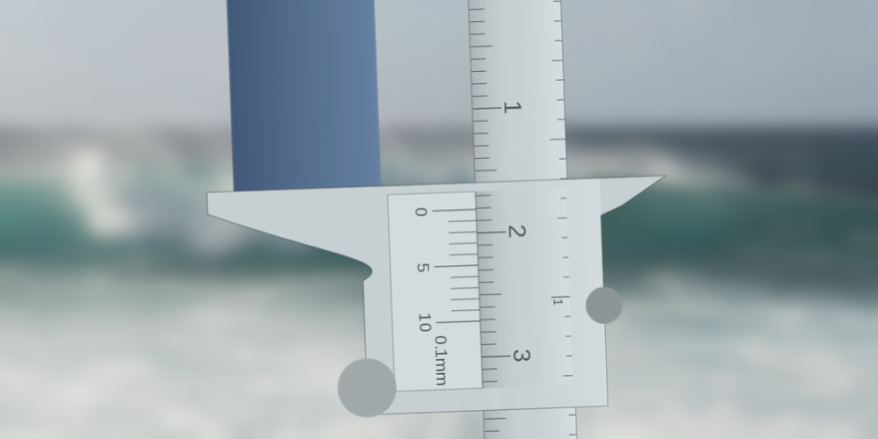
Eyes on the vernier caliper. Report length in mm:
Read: 18.1 mm
